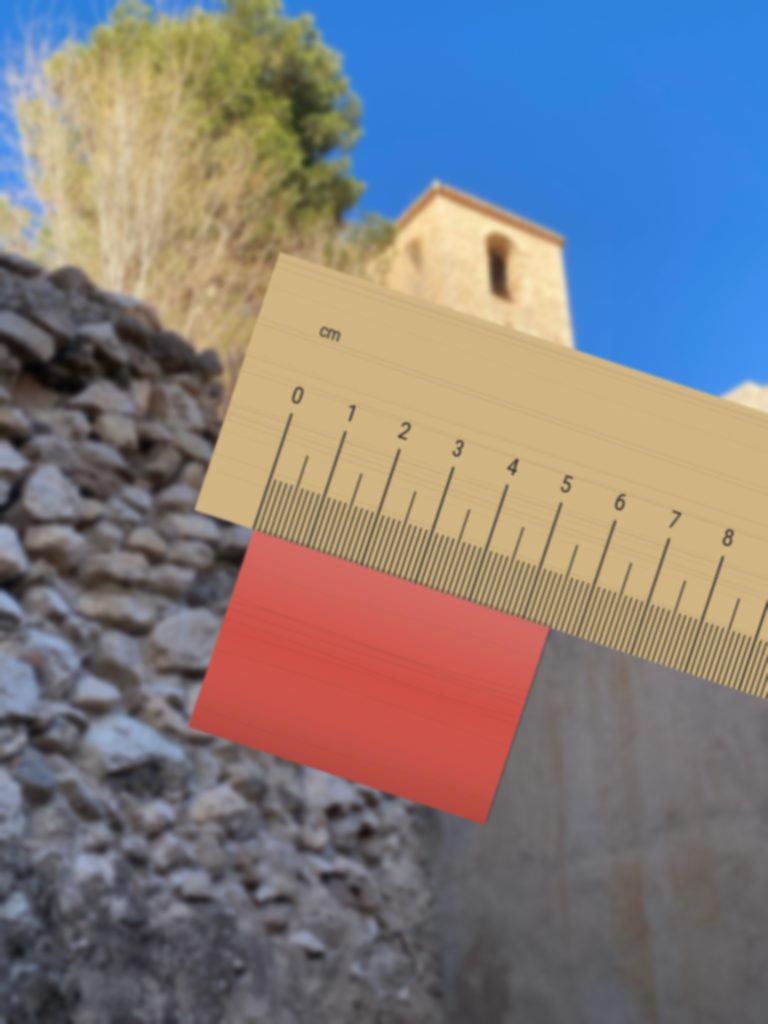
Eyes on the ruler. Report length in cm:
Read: 5.5 cm
